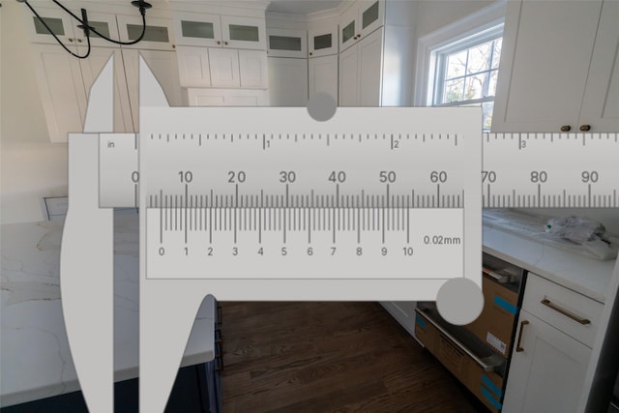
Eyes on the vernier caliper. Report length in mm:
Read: 5.0 mm
